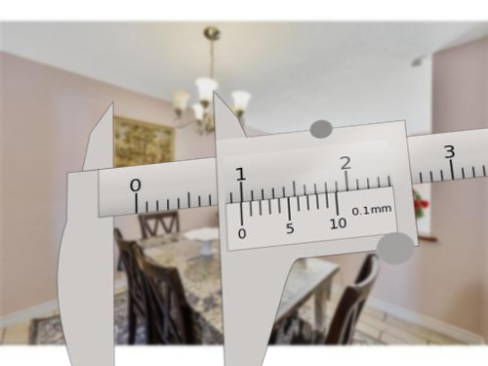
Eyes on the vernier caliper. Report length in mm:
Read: 9.9 mm
